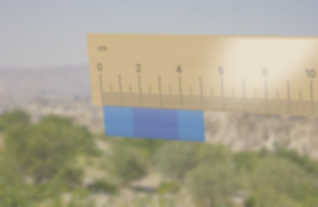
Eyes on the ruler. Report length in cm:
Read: 5 cm
